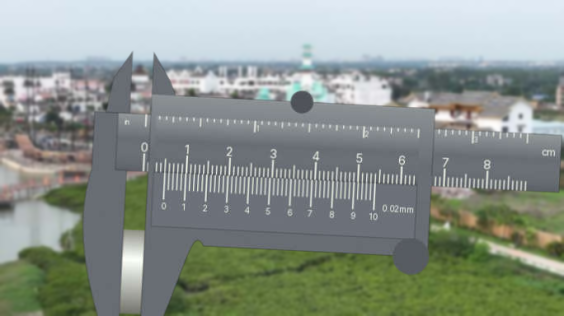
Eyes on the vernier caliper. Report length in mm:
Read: 5.0 mm
